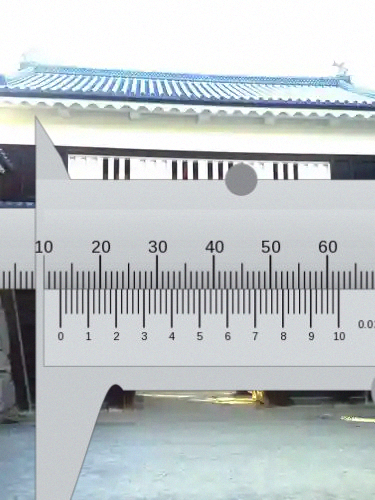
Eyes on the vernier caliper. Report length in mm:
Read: 13.0 mm
